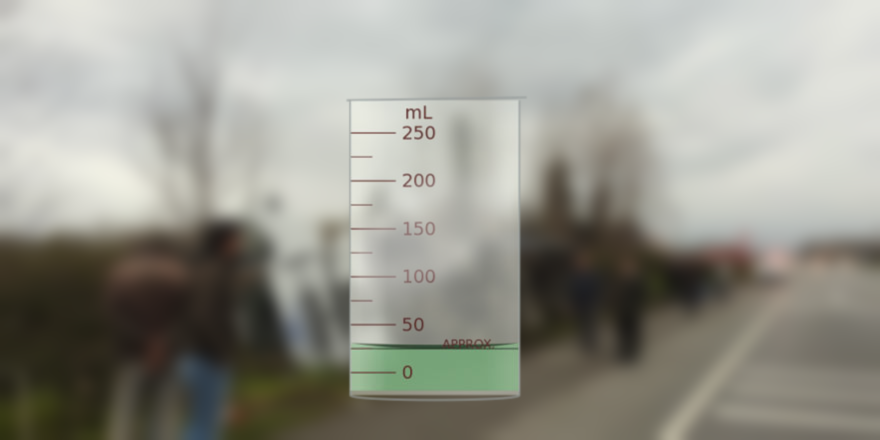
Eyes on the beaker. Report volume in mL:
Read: 25 mL
